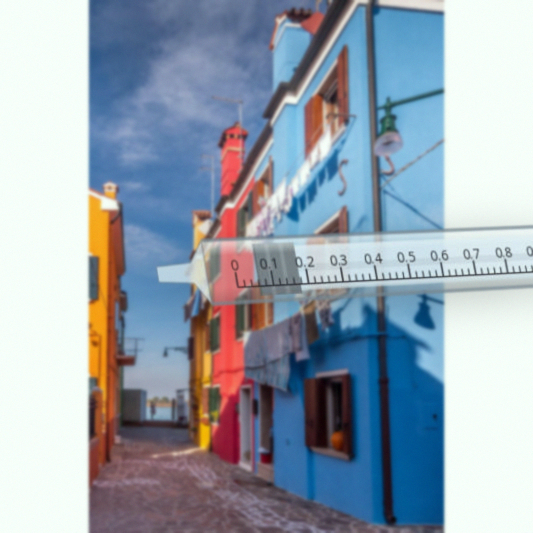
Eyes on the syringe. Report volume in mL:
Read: 0.06 mL
